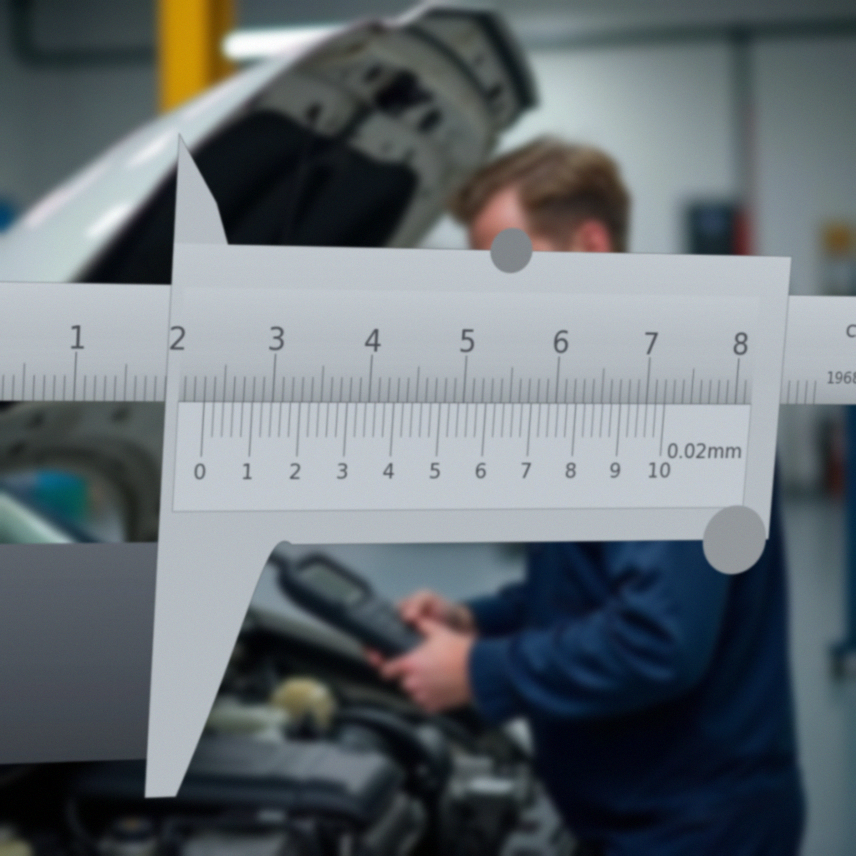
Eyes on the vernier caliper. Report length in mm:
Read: 23.0 mm
